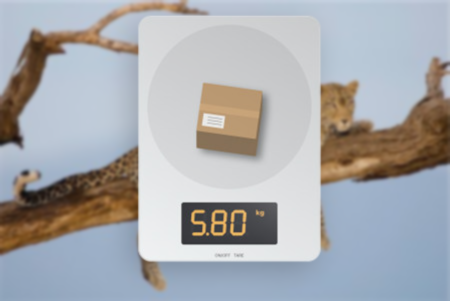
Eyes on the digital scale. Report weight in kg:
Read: 5.80 kg
